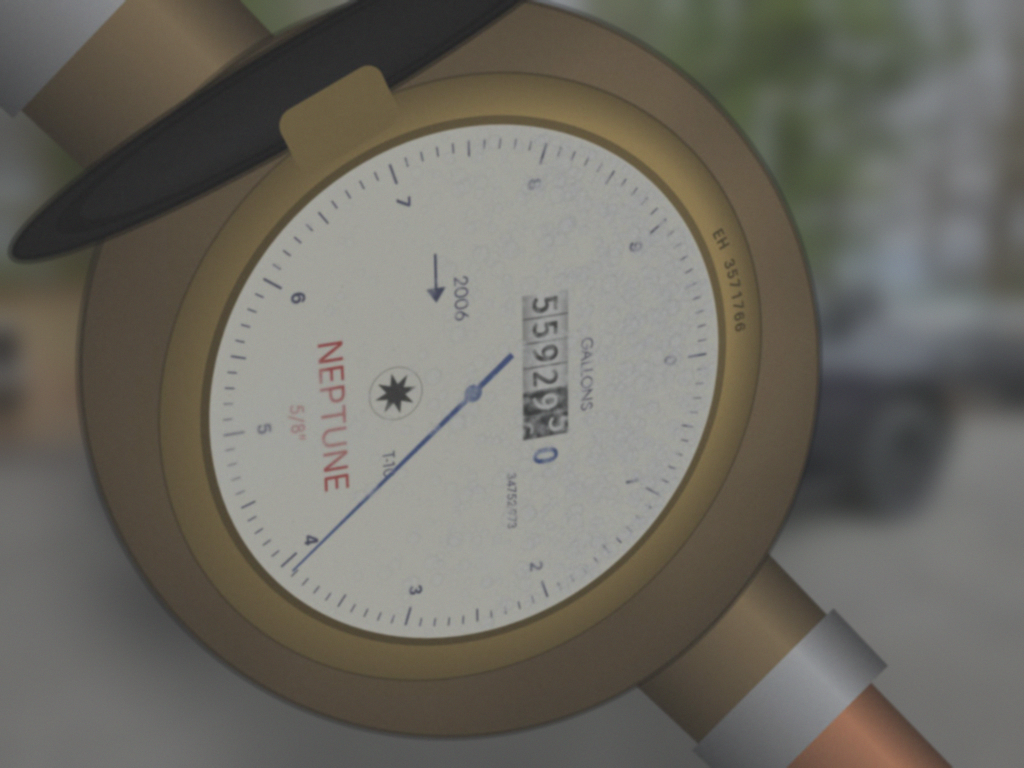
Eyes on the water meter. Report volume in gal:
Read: 5592953.9 gal
